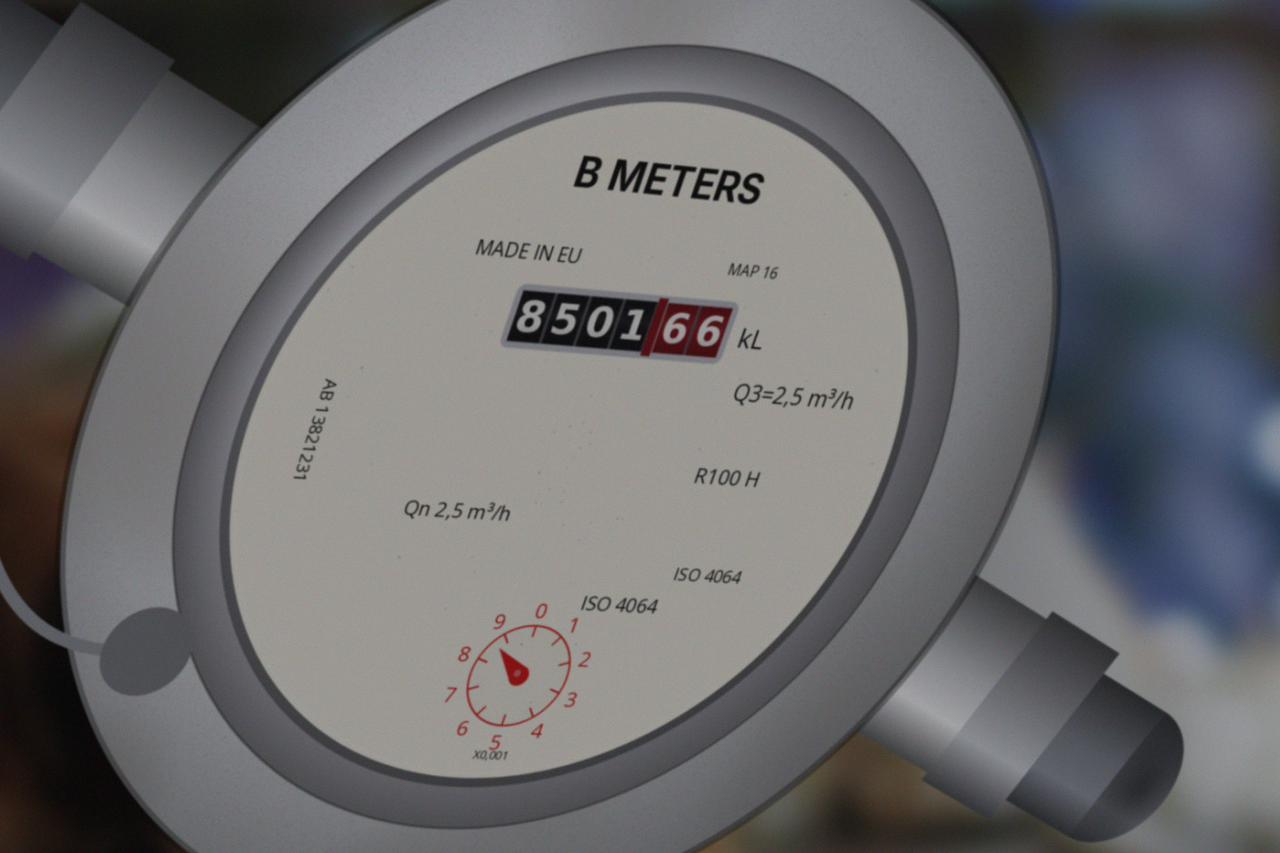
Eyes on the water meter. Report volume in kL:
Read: 8501.668 kL
